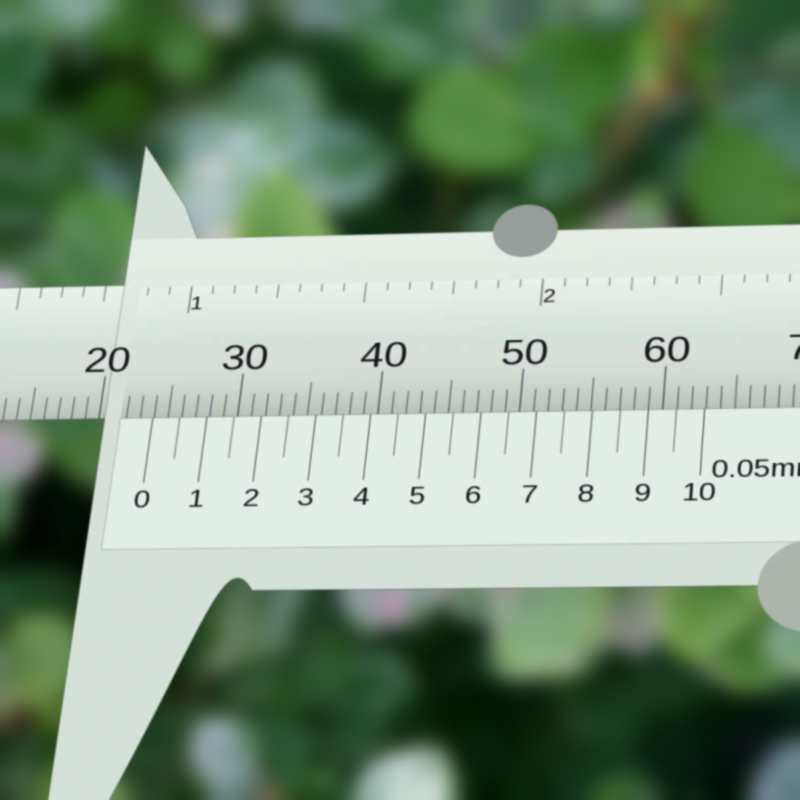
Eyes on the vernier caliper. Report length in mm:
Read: 23.9 mm
